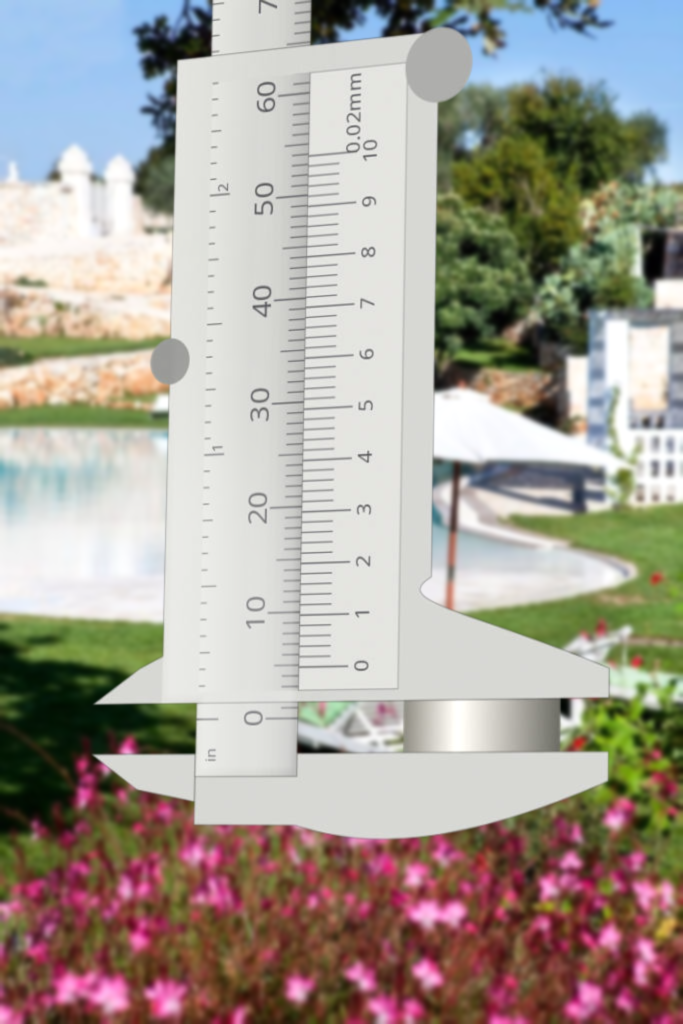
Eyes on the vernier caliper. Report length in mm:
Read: 4.8 mm
